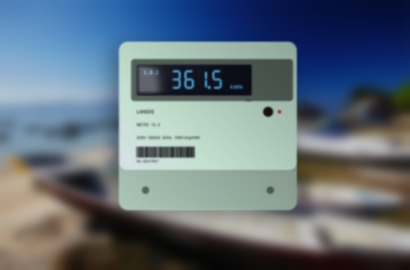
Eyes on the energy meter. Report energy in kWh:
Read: 361.5 kWh
